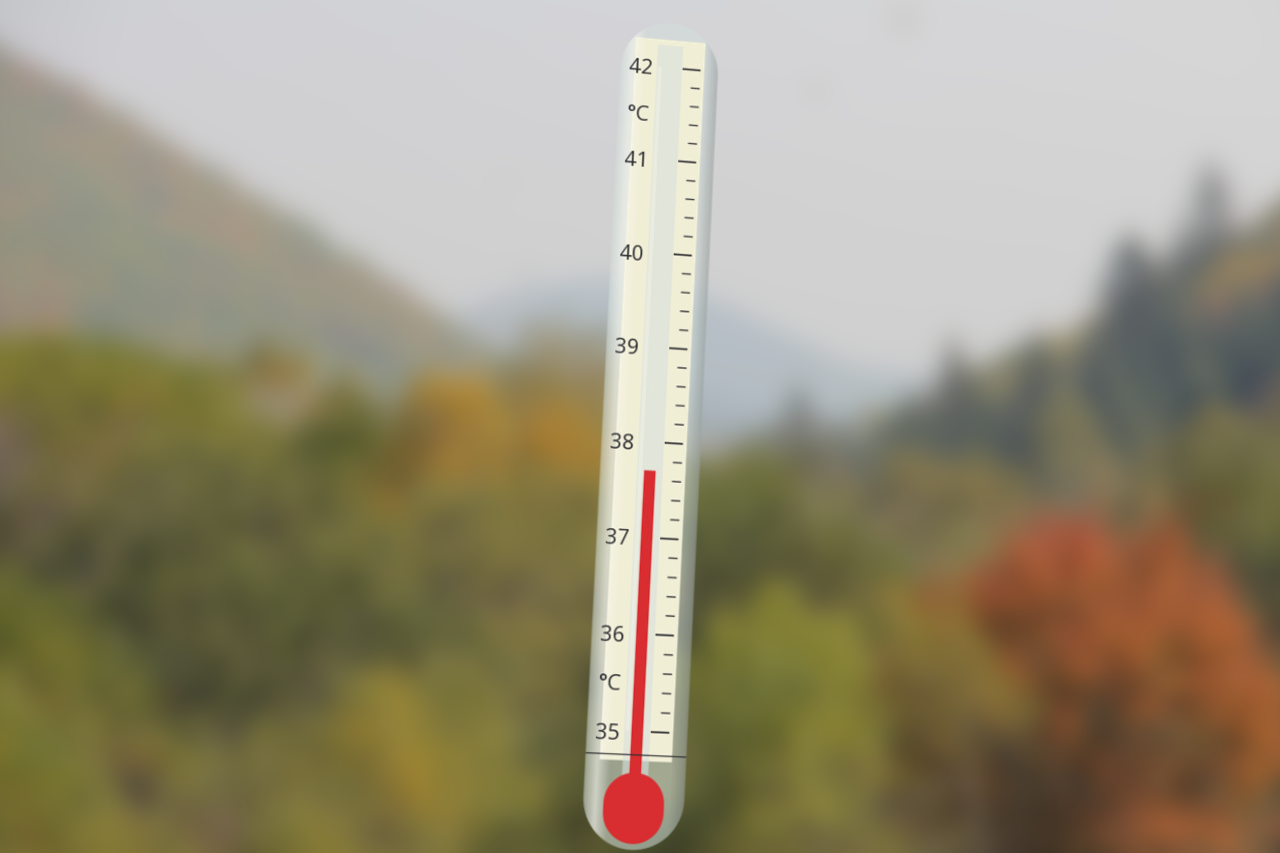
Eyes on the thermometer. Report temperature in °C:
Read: 37.7 °C
